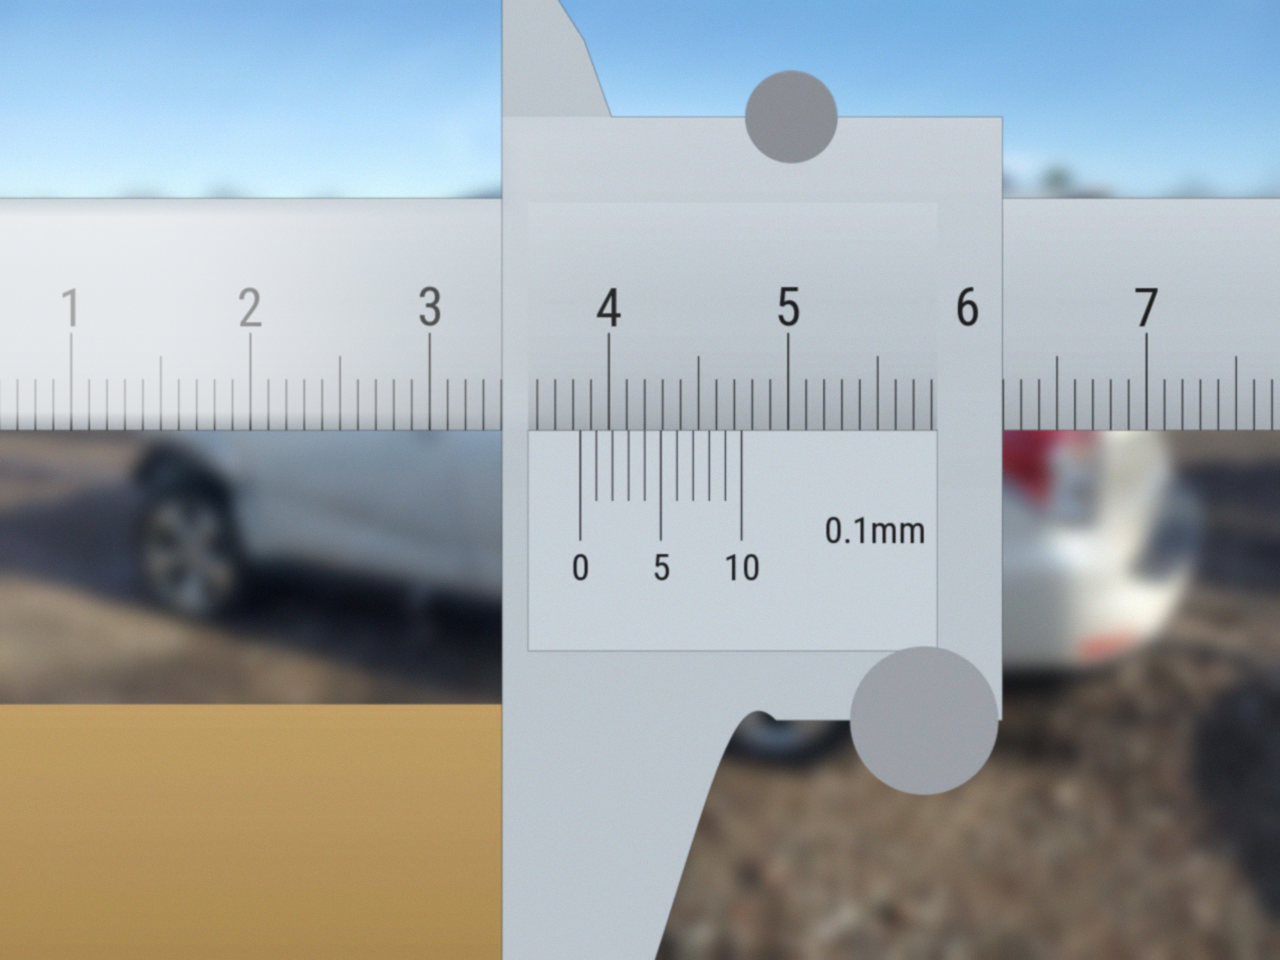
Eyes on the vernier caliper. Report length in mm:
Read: 38.4 mm
